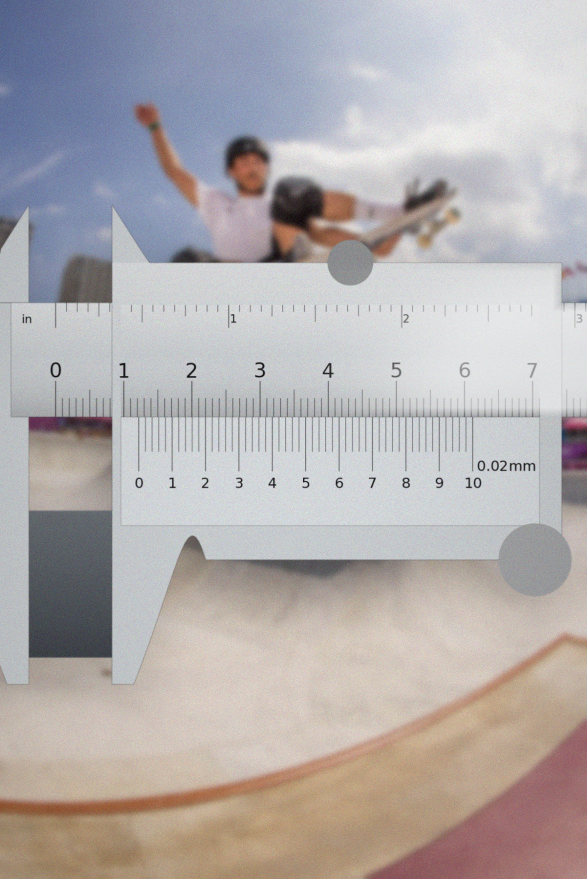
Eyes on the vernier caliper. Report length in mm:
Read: 12.2 mm
